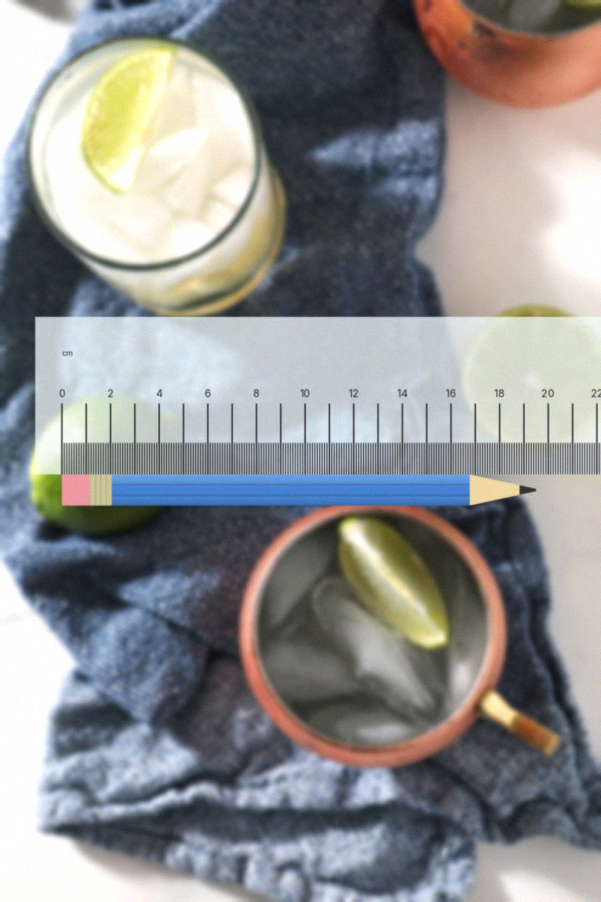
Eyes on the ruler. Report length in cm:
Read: 19.5 cm
